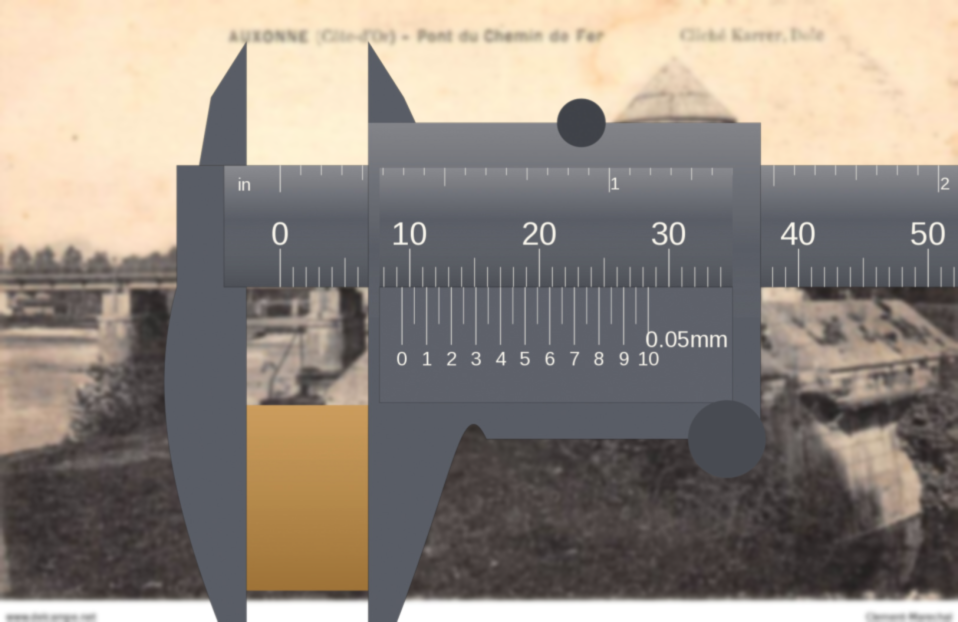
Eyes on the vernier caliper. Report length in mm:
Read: 9.4 mm
